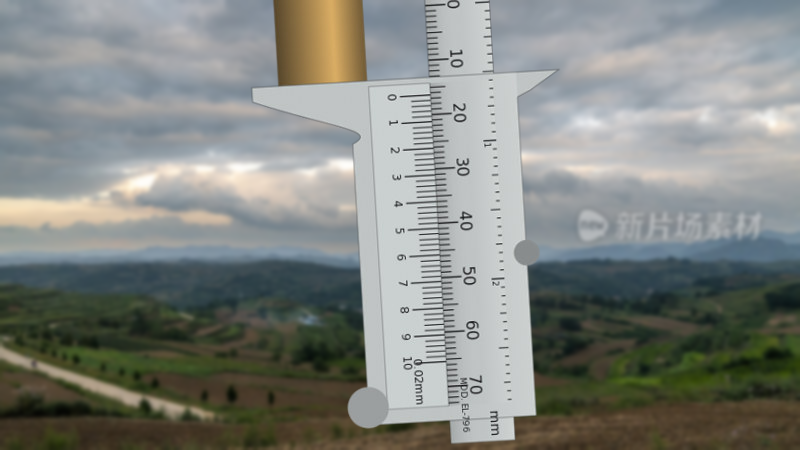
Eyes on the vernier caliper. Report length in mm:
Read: 16.4 mm
